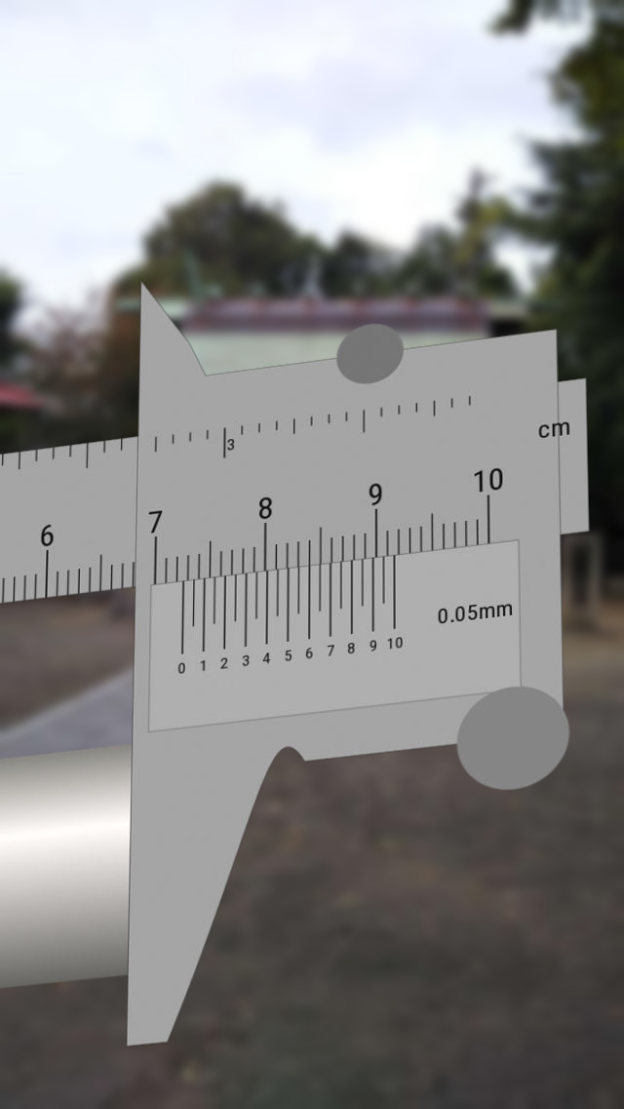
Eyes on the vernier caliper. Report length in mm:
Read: 72.6 mm
